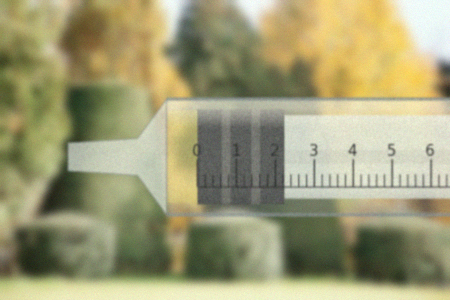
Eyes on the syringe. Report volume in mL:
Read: 0 mL
